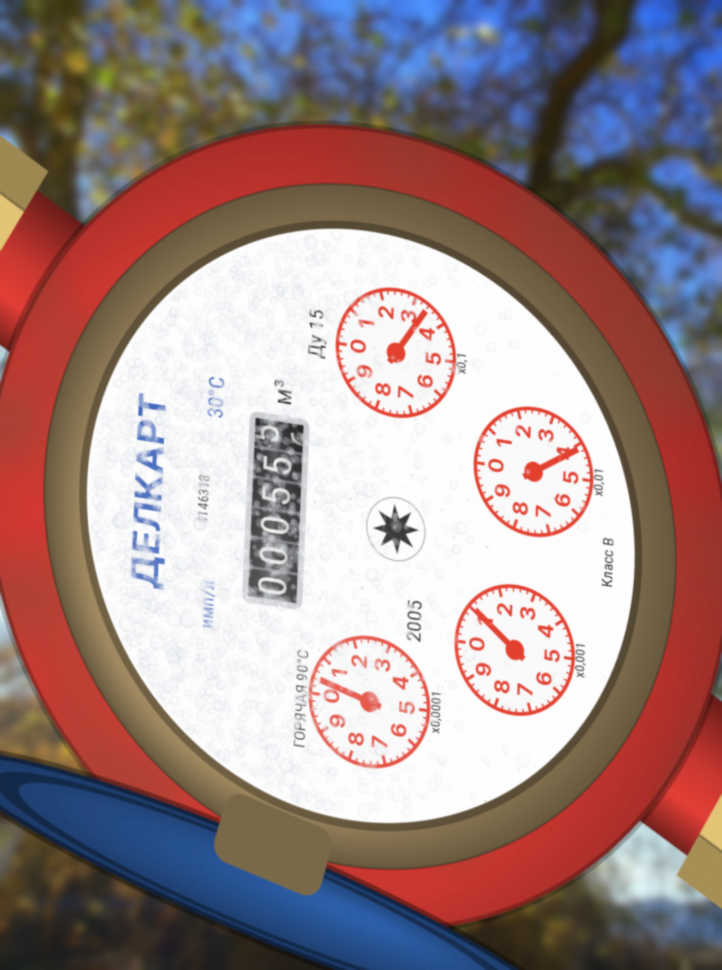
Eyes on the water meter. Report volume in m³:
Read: 555.3410 m³
